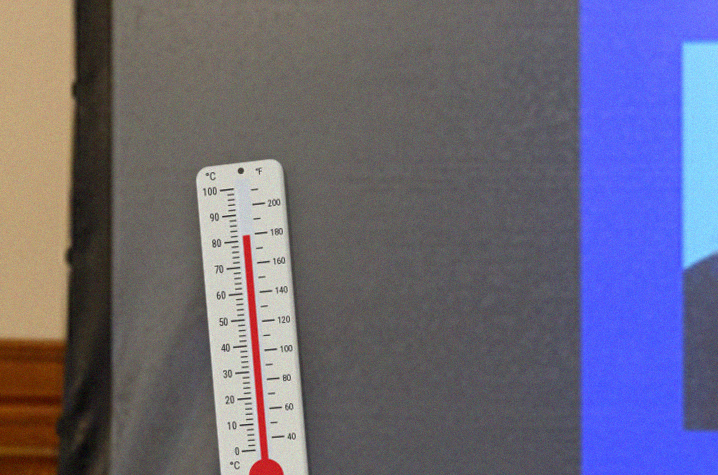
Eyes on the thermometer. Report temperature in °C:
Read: 82 °C
